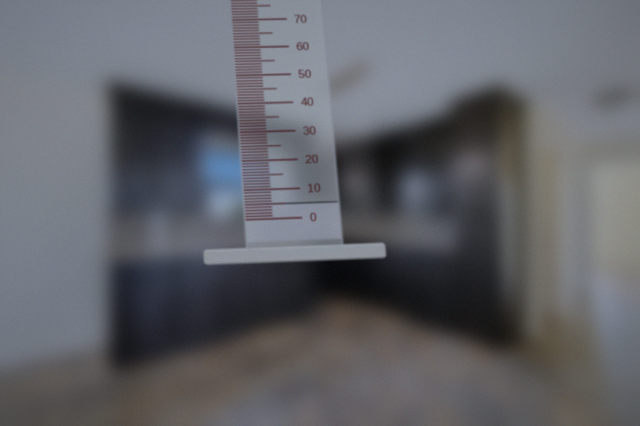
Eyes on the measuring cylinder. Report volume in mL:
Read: 5 mL
